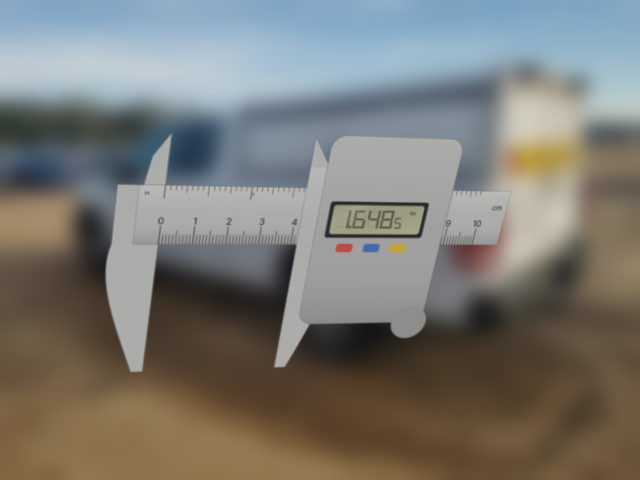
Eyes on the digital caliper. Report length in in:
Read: 1.6485 in
